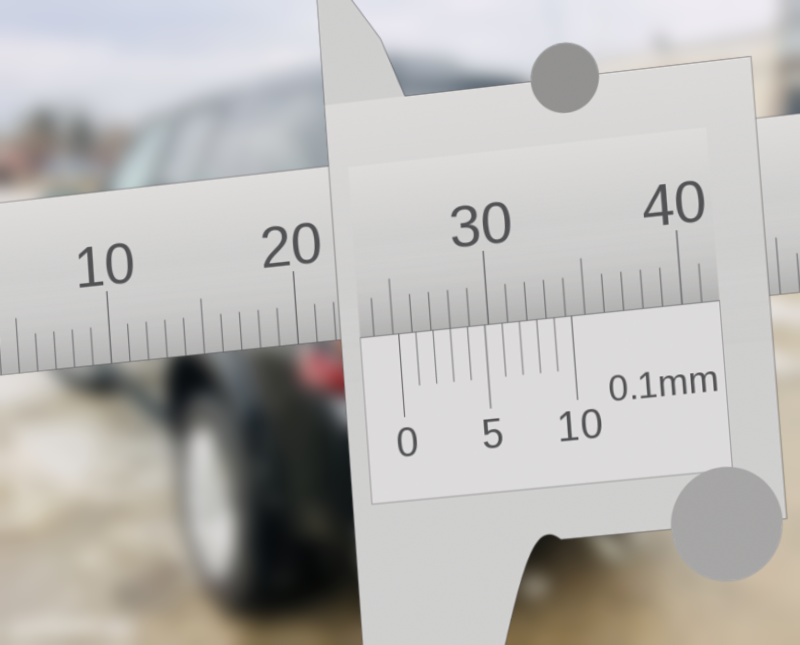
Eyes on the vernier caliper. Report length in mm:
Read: 25.3 mm
